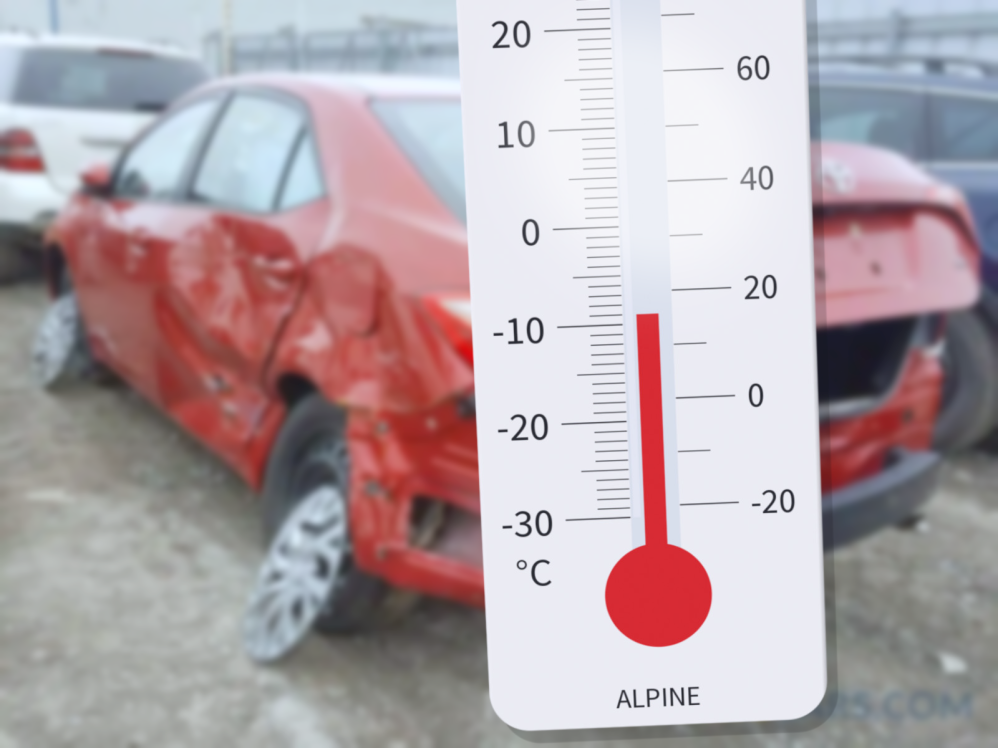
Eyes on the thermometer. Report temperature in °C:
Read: -9 °C
